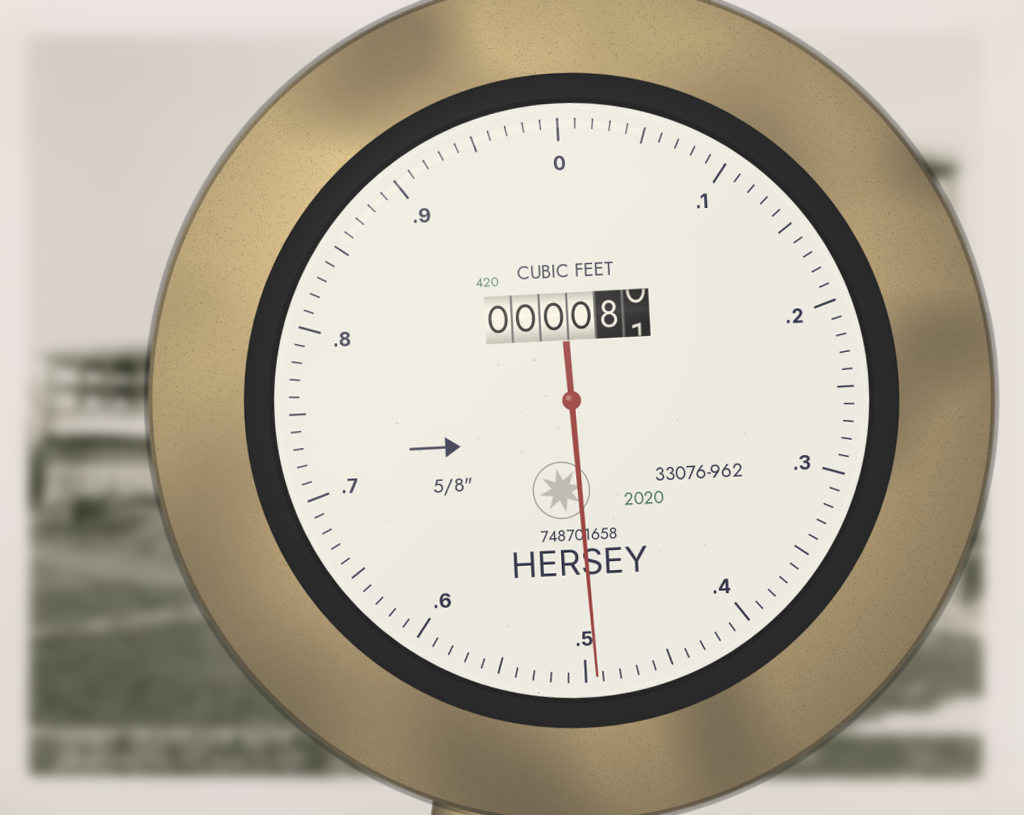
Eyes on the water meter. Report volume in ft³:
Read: 80.49 ft³
